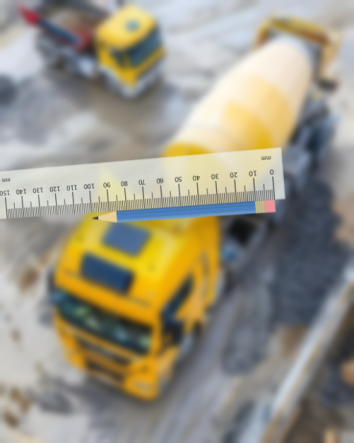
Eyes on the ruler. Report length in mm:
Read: 100 mm
